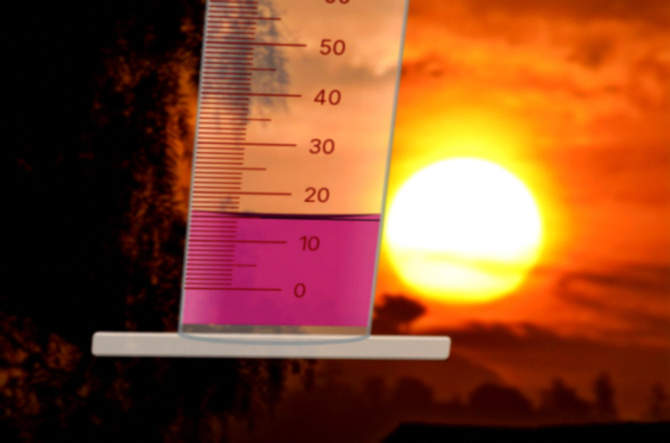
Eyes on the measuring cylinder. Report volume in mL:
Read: 15 mL
